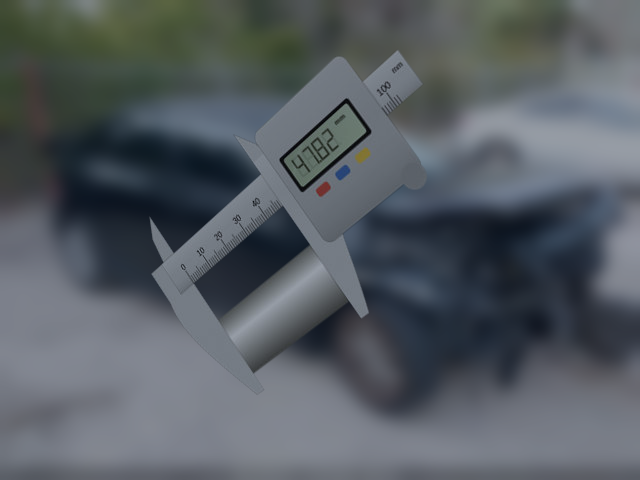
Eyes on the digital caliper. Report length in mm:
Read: 47.82 mm
